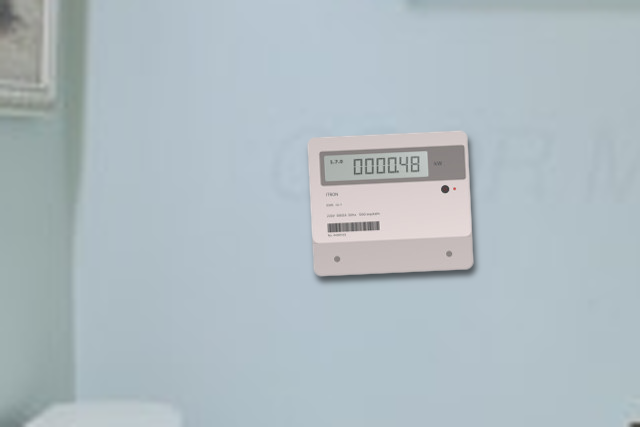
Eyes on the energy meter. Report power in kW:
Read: 0.48 kW
